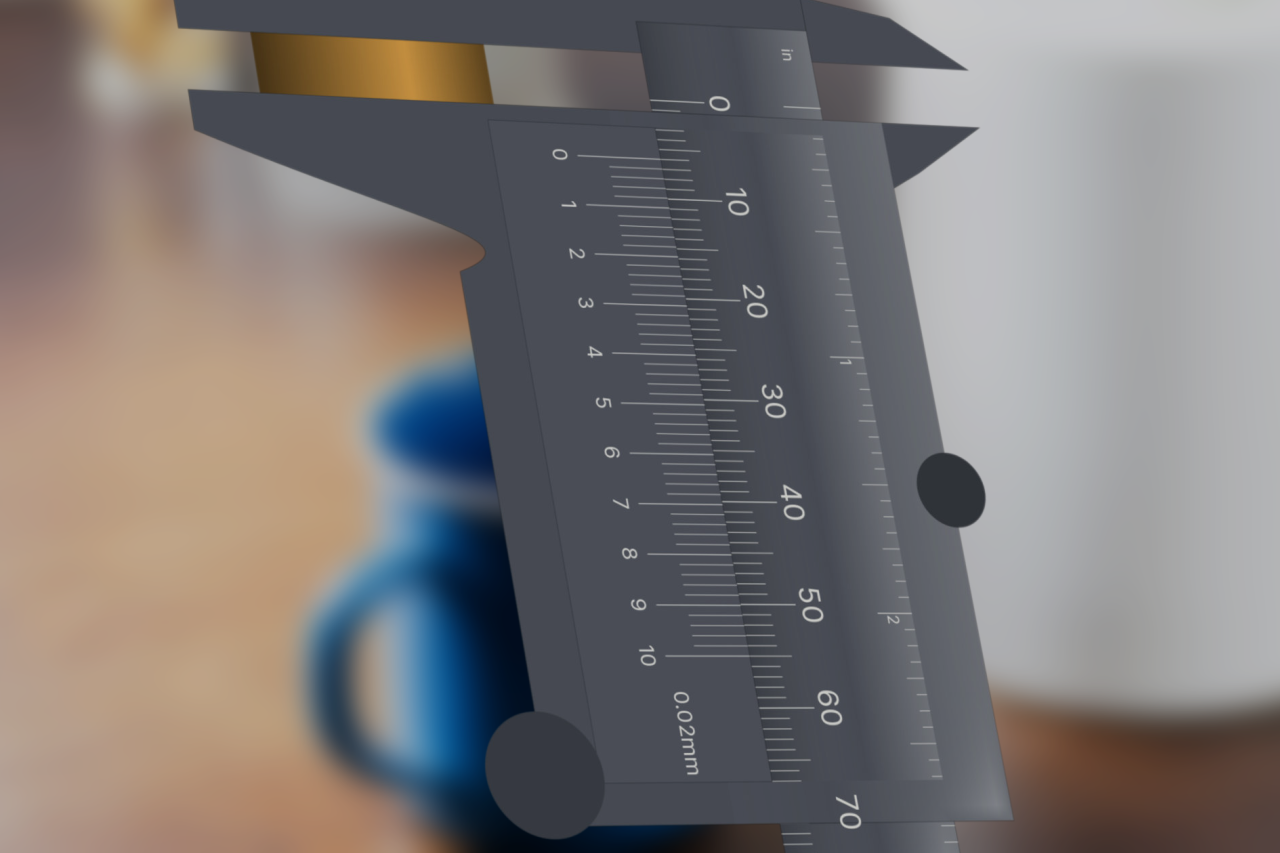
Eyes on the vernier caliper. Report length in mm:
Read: 6.0 mm
